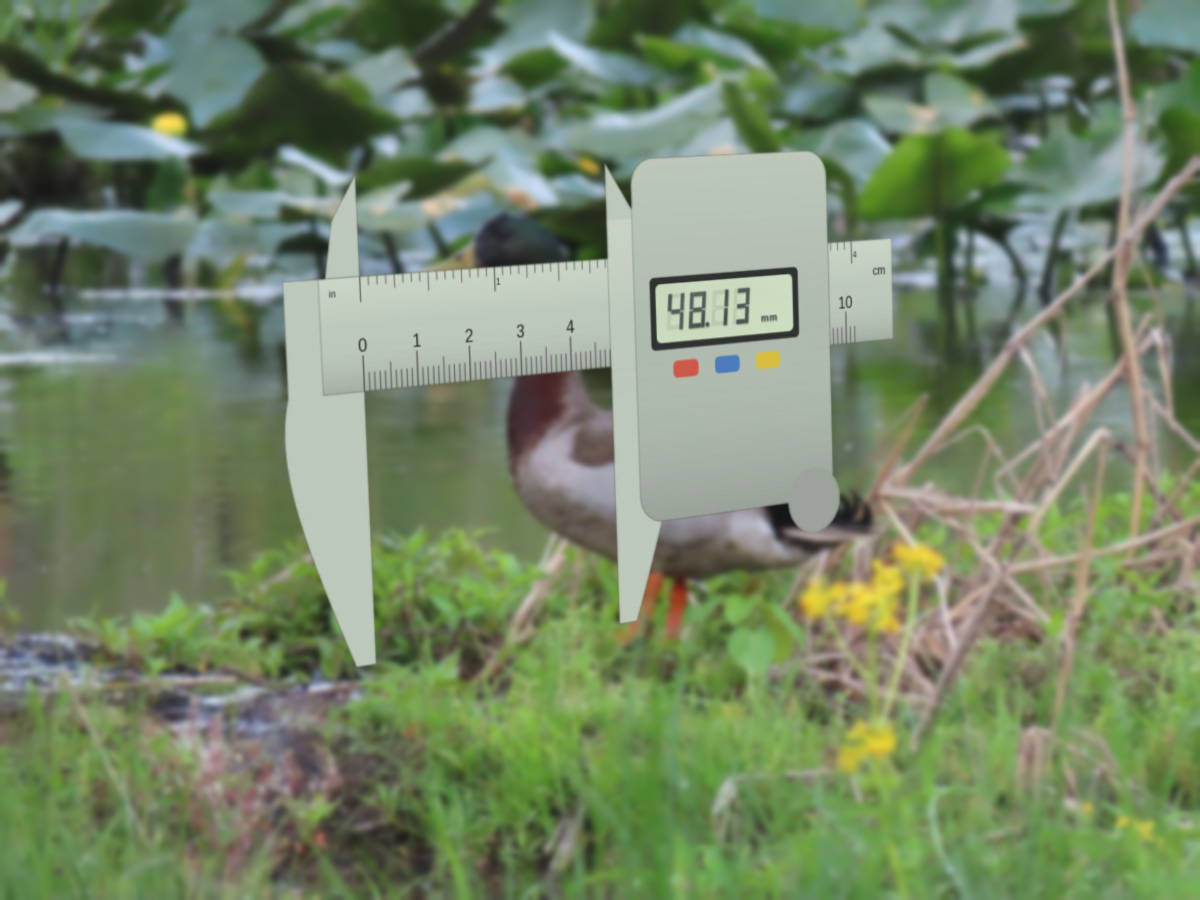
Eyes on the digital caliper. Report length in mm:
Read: 48.13 mm
